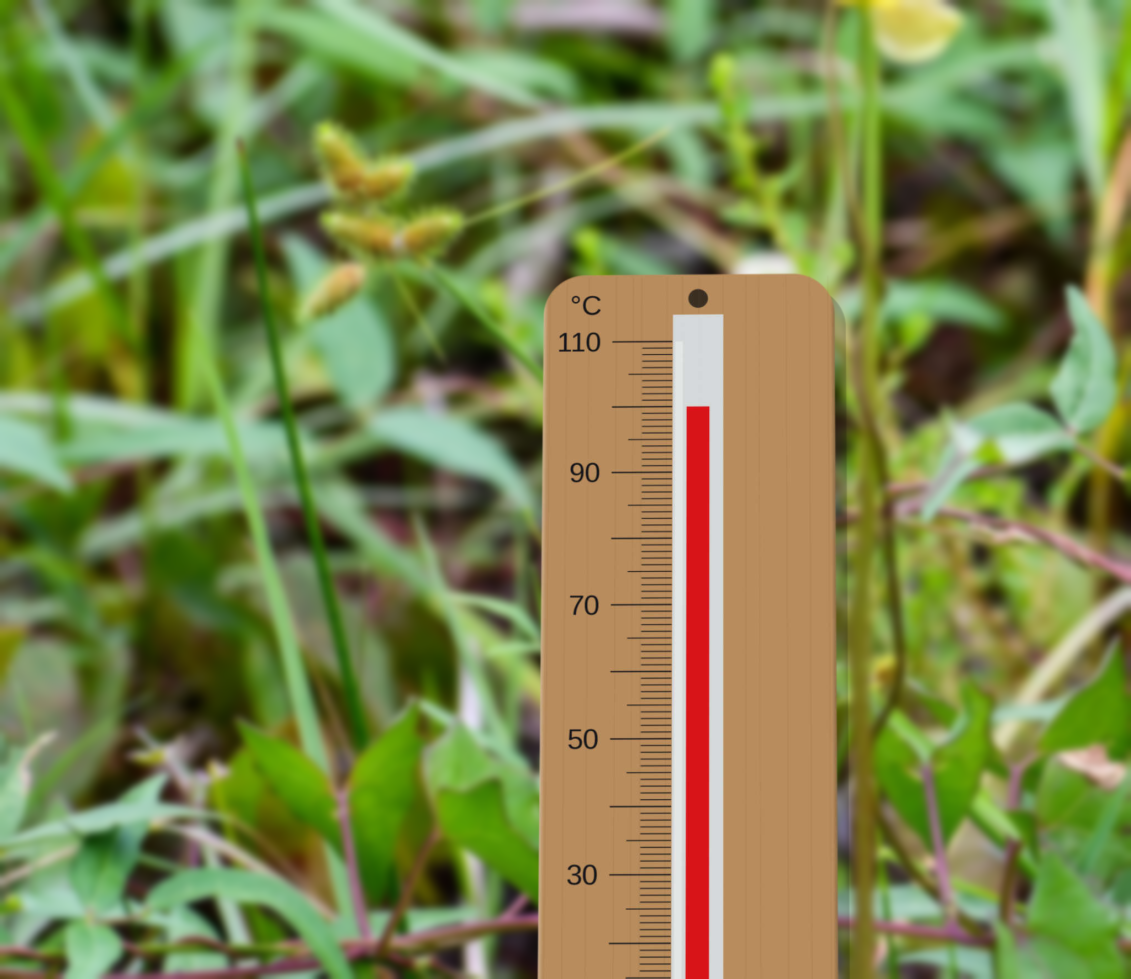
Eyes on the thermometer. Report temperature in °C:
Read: 100 °C
